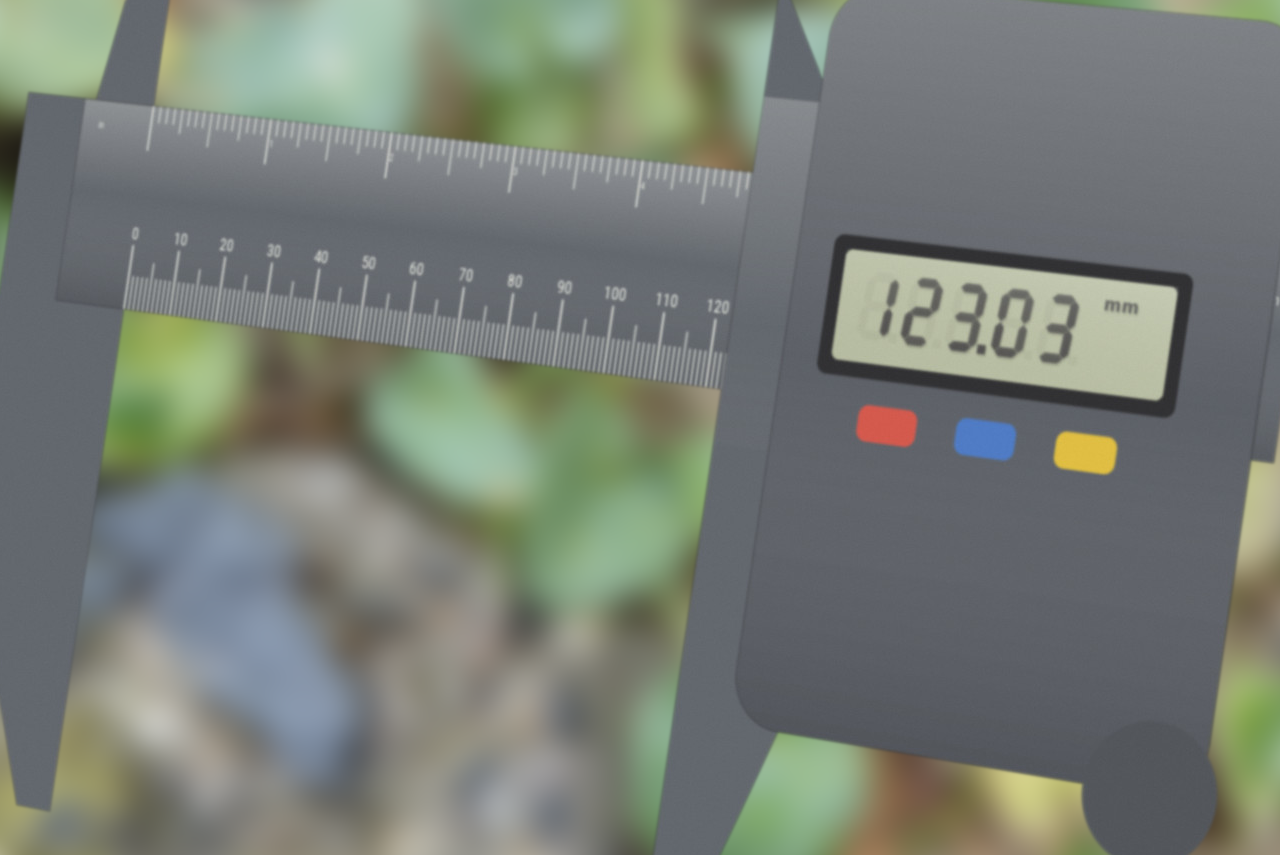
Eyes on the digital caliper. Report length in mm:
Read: 123.03 mm
